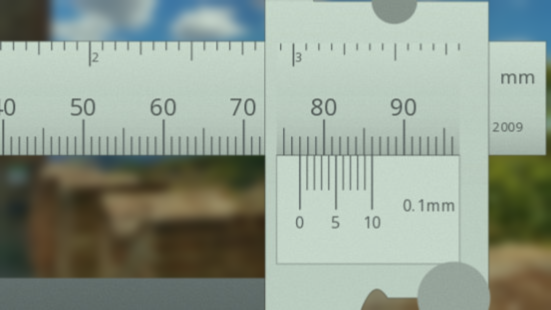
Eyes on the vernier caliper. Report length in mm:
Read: 77.0 mm
